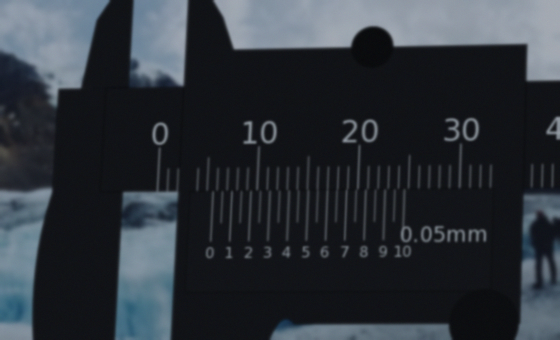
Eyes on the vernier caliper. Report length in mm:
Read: 5.6 mm
